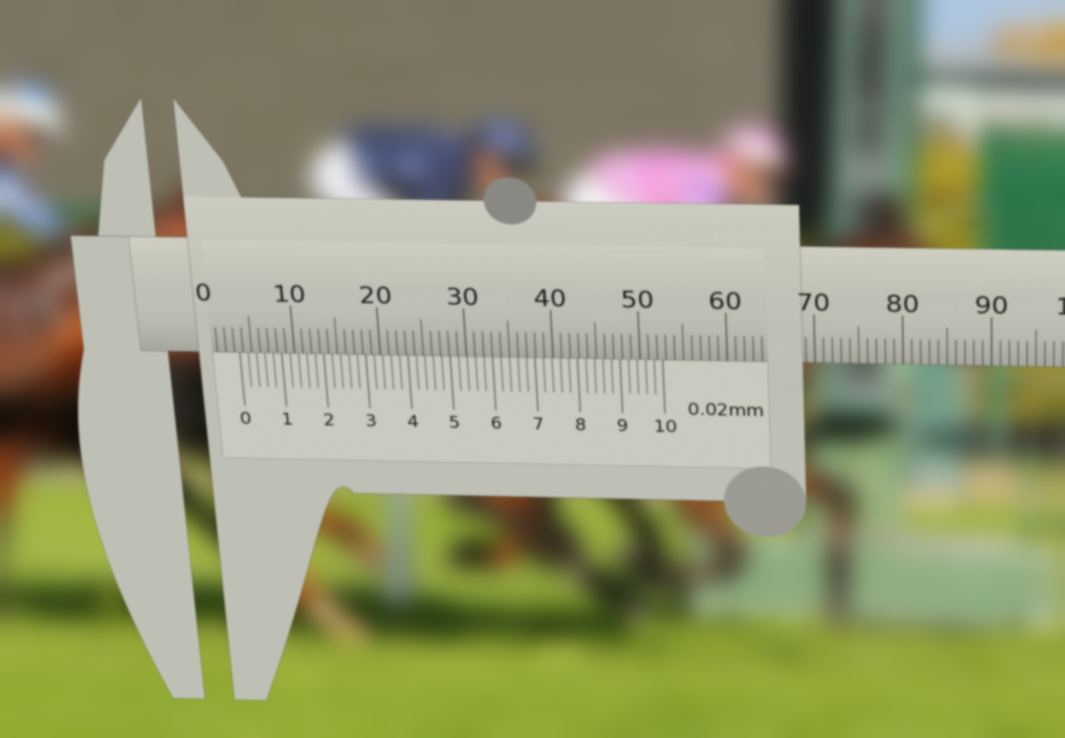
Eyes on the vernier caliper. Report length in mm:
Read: 3.6 mm
